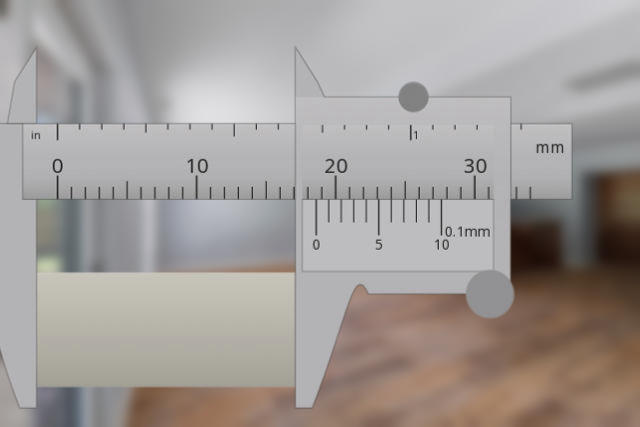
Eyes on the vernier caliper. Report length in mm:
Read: 18.6 mm
